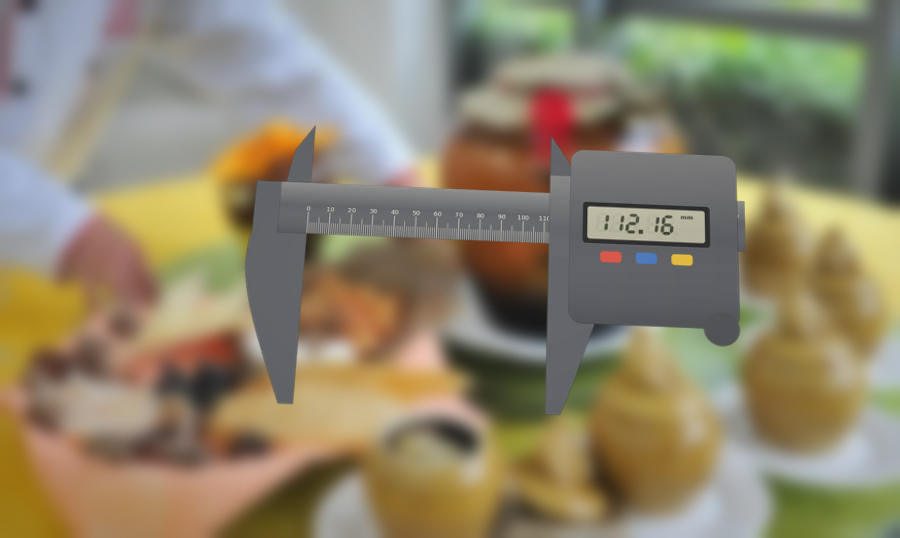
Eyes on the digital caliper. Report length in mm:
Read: 112.16 mm
